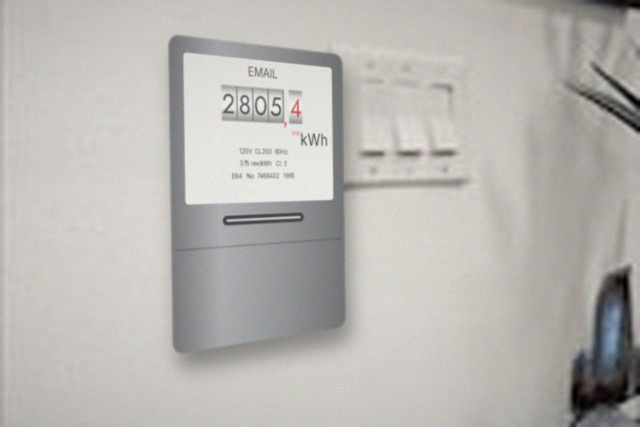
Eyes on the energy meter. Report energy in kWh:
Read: 2805.4 kWh
